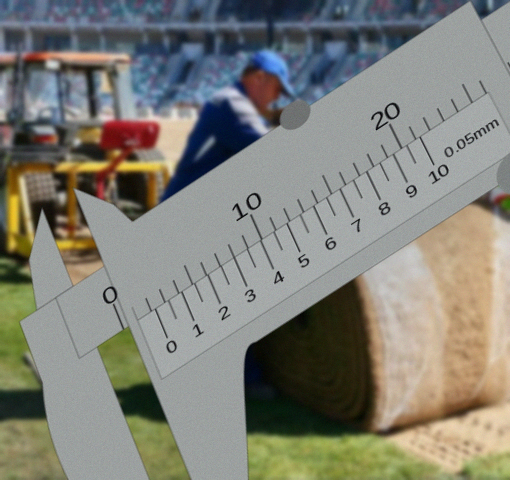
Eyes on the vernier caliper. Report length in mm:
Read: 2.3 mm
